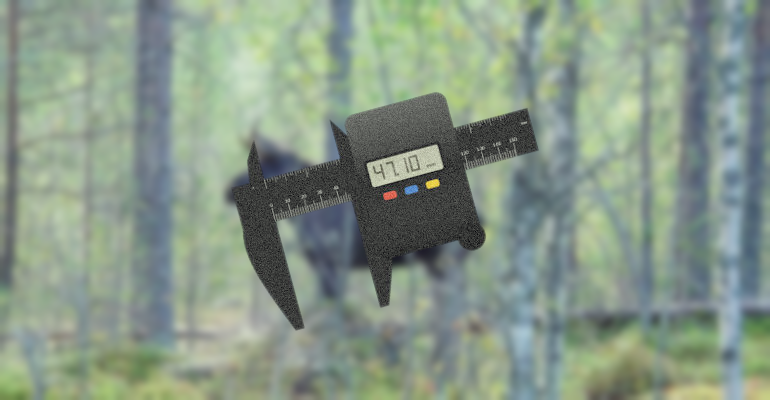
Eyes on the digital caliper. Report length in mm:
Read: 47.10 mm
